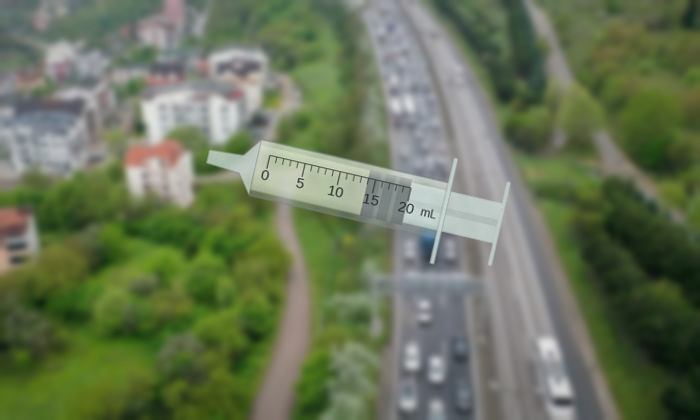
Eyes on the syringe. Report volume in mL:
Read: 14 mL
